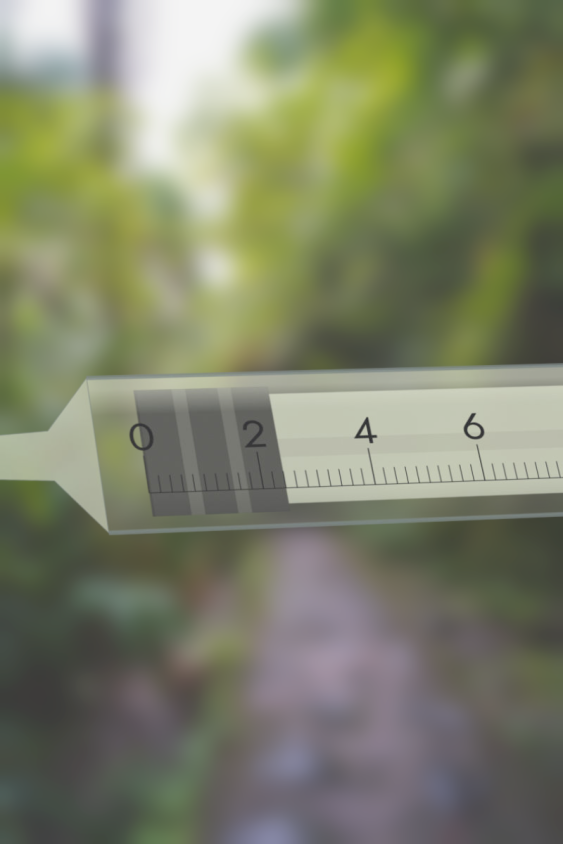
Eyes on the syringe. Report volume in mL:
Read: 0 mL
